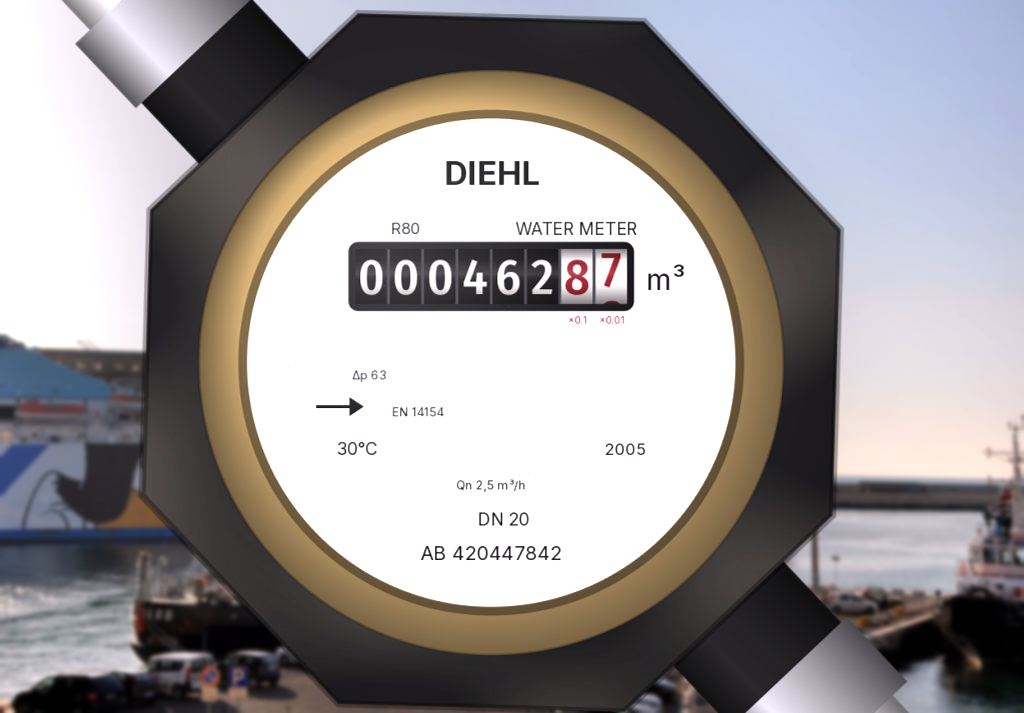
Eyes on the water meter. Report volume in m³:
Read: 462.87 m³
